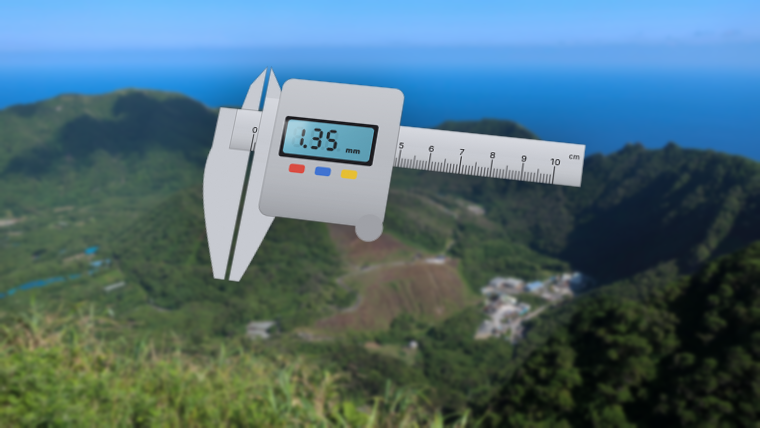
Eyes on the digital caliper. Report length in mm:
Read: 1.35 mm
